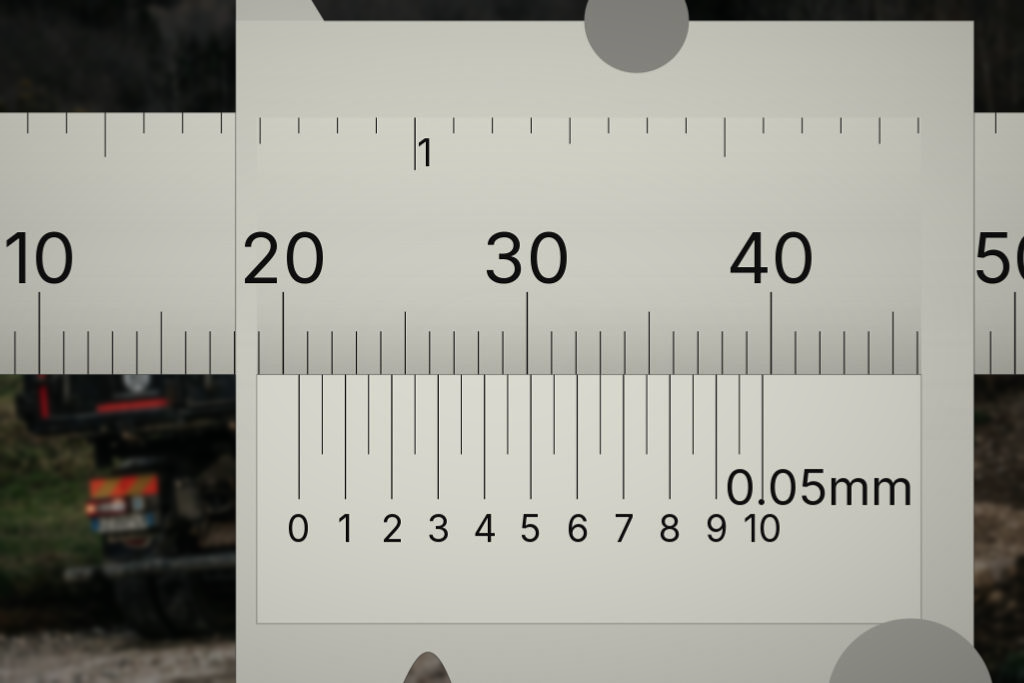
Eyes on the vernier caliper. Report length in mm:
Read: 20.65 mm
